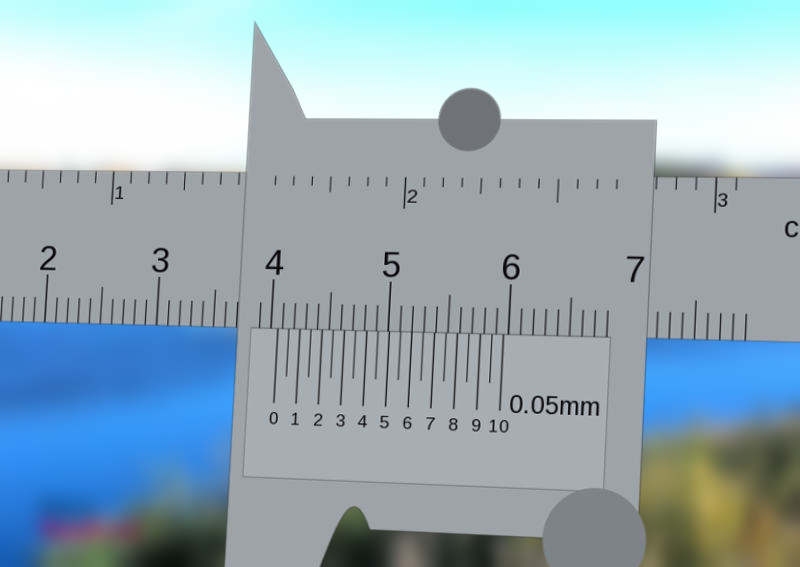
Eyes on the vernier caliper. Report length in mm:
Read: 40.6 mm
